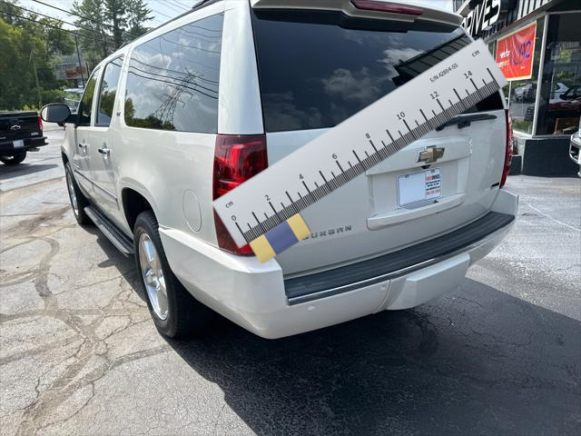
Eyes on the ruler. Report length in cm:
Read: 3 cm
